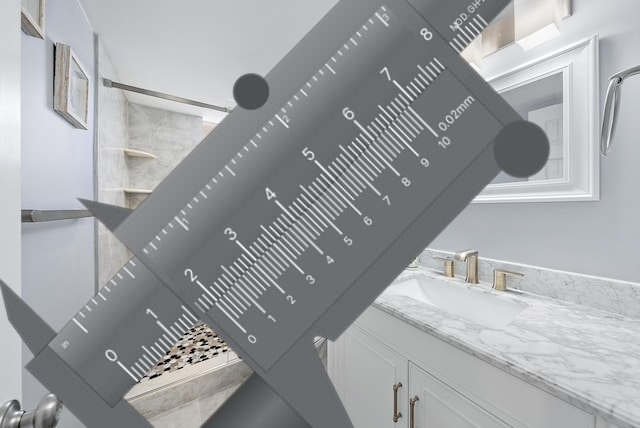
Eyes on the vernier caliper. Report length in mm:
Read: 19.6 mm
